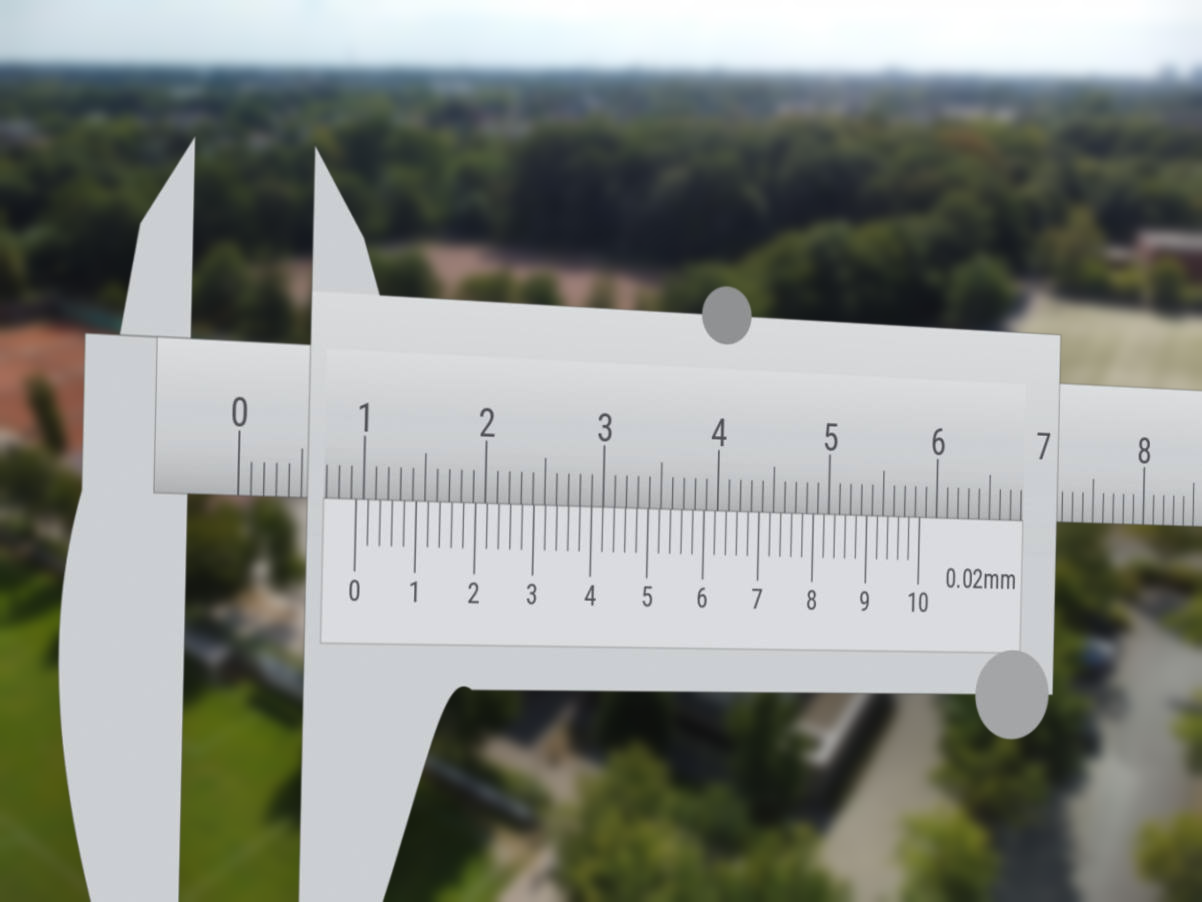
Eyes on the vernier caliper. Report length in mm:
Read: 9.4 mm
